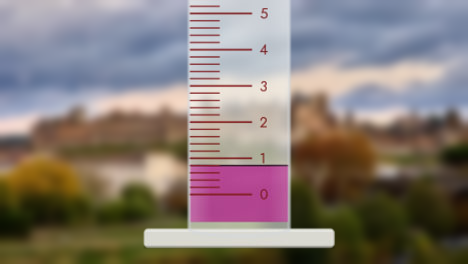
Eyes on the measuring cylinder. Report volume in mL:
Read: 0.8 mL
